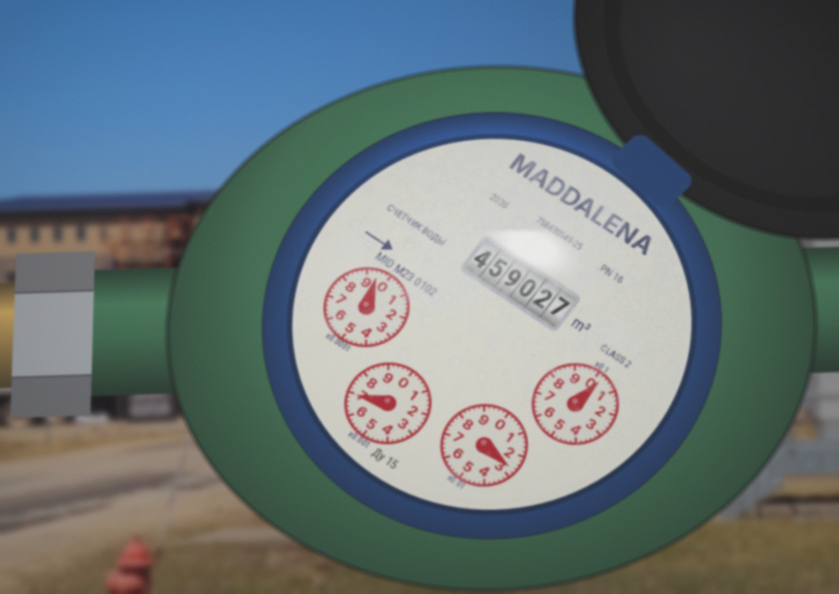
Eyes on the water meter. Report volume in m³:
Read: 459027.0269 m³
